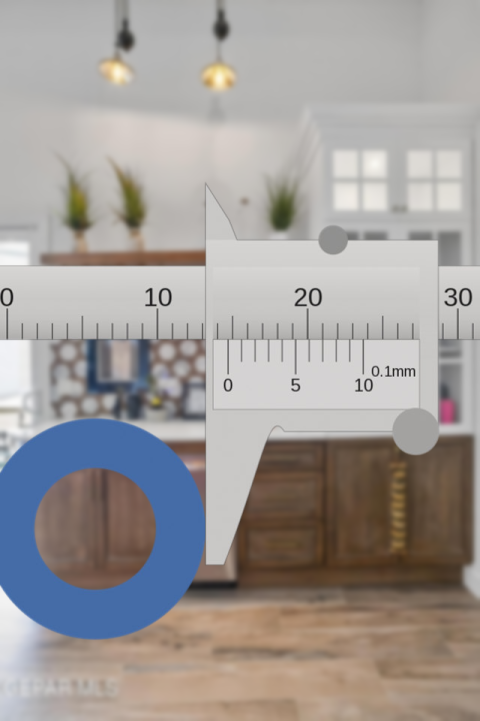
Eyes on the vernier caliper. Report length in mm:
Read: 14.7 mm
